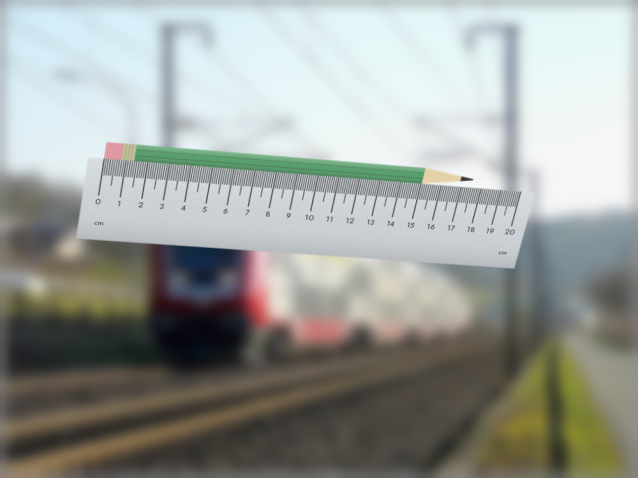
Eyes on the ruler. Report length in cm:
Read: 17.5 cm
